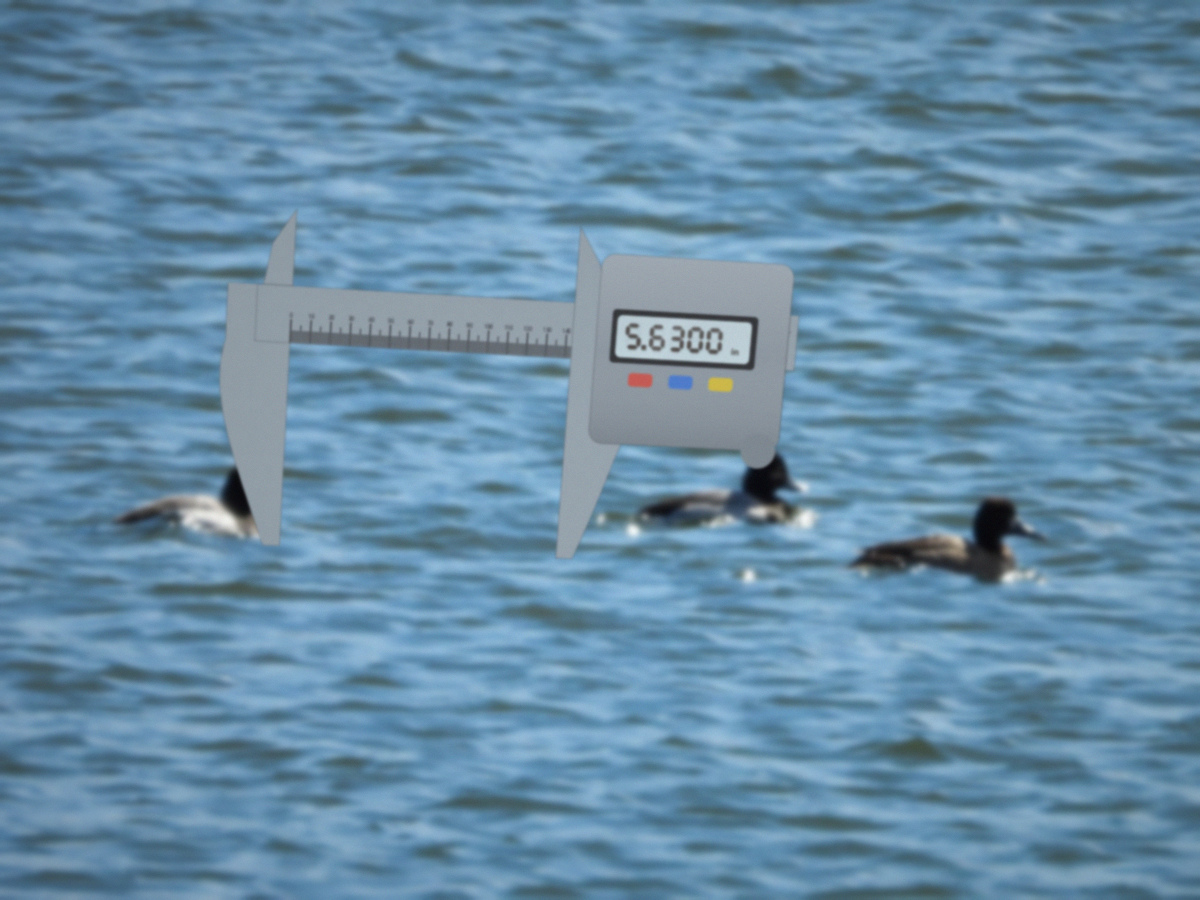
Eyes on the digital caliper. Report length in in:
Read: 5.6300 in
